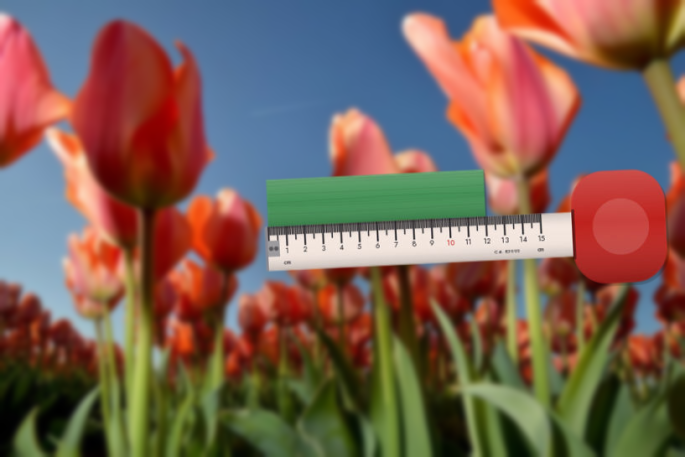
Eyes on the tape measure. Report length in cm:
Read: 12 cm
